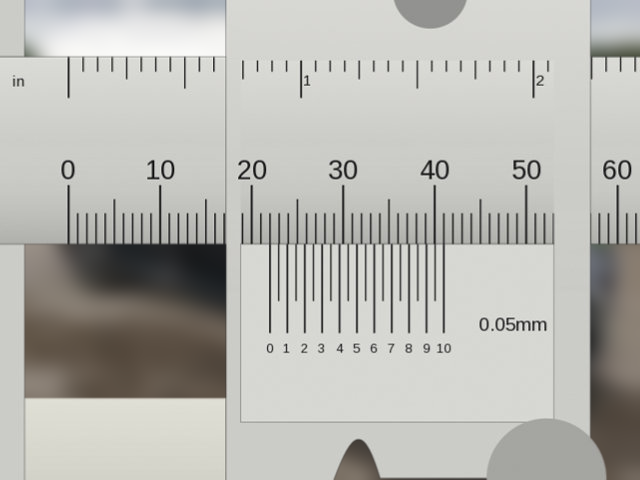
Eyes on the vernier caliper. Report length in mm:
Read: 22.0 mm
